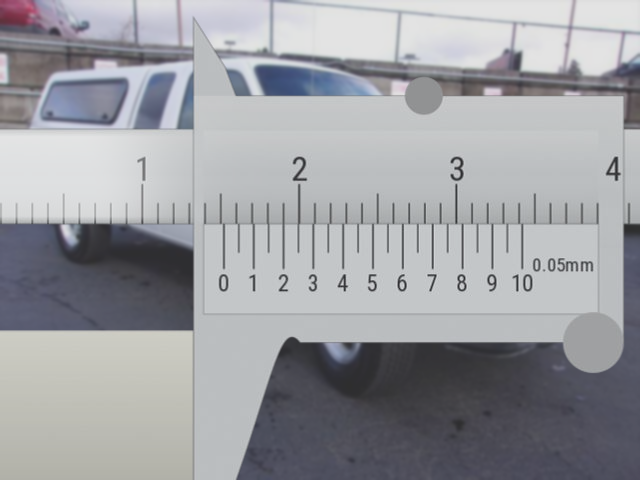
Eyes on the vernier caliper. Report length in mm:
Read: 15.2 mm
